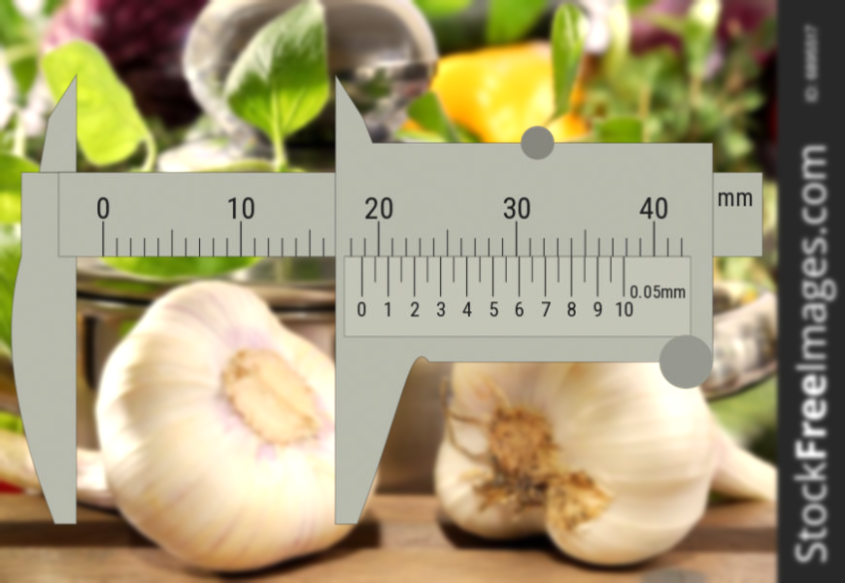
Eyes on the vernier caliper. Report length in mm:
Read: 18.8 mm
